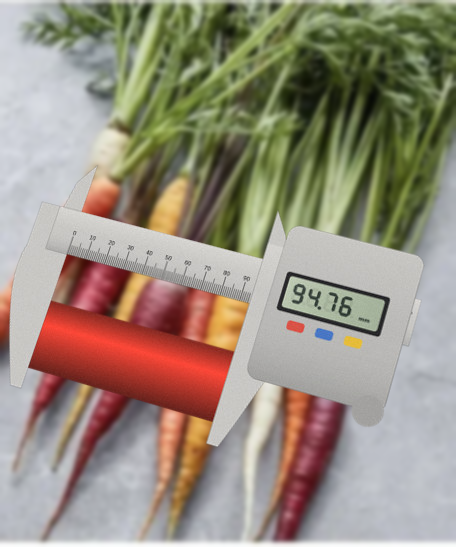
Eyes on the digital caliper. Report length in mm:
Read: 94.76 mm
